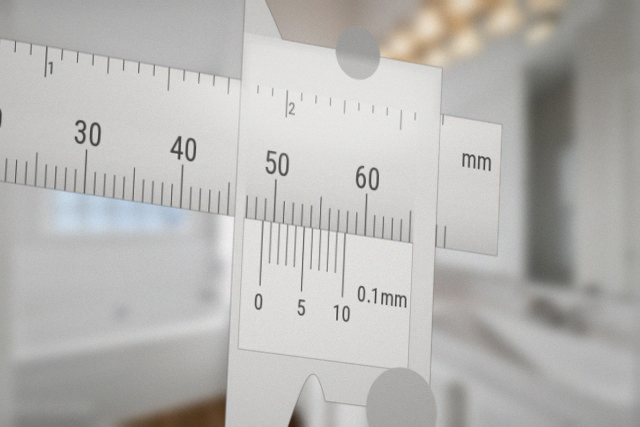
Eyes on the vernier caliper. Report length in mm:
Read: 48.8 mm
